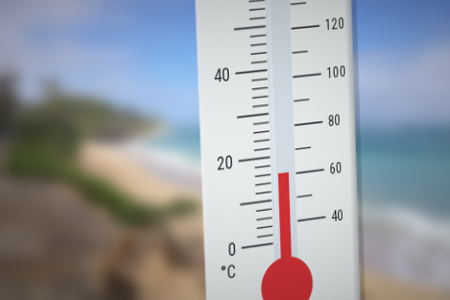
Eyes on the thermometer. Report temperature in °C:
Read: 16 °C
